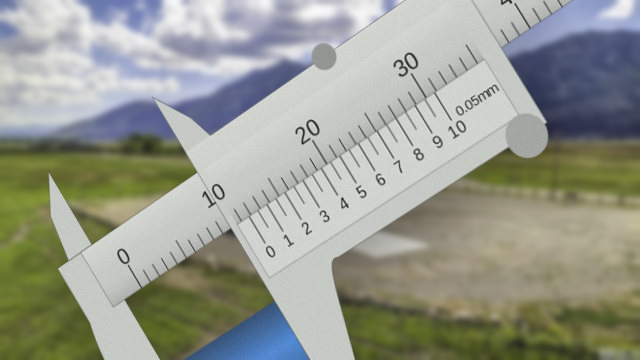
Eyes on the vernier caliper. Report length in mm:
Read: 11.8 mm
